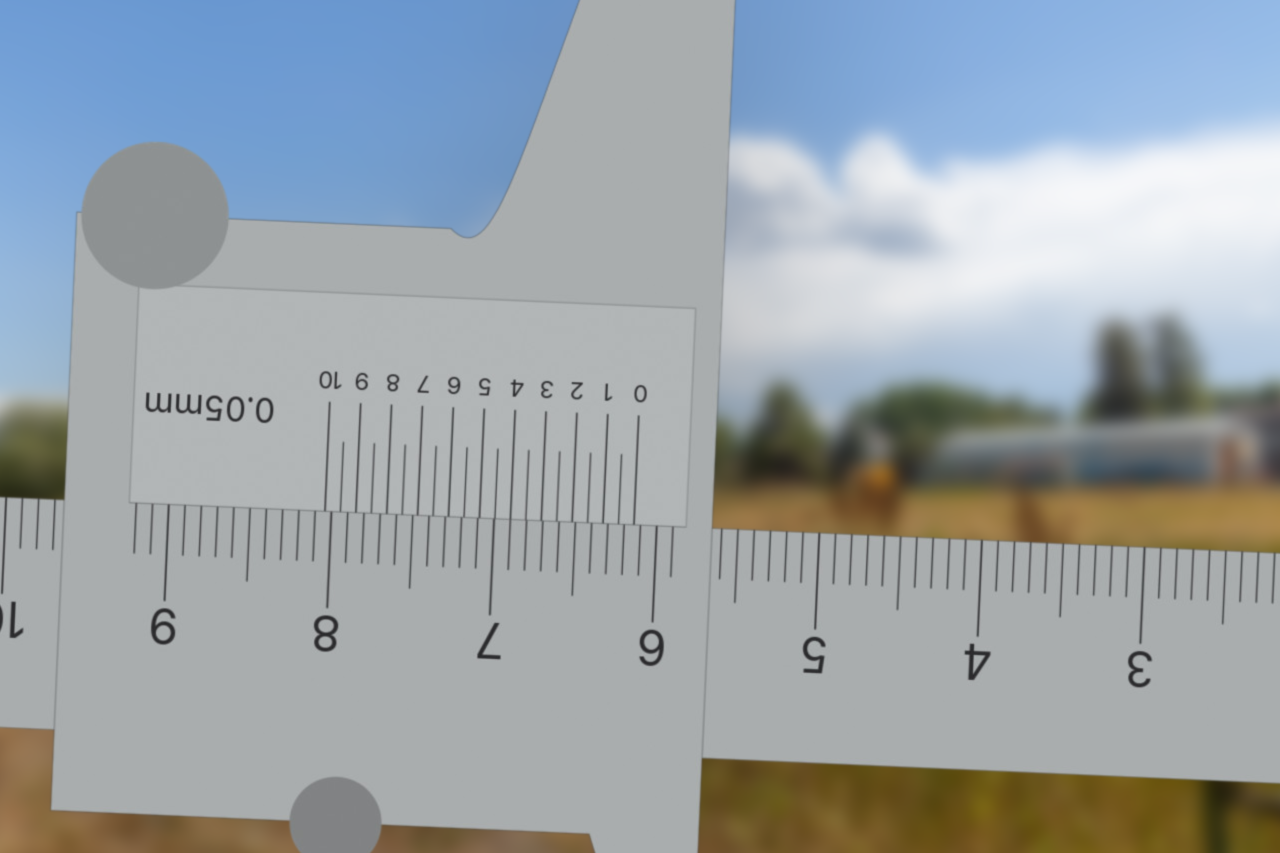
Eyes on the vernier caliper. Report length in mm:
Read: 61.4 mm
